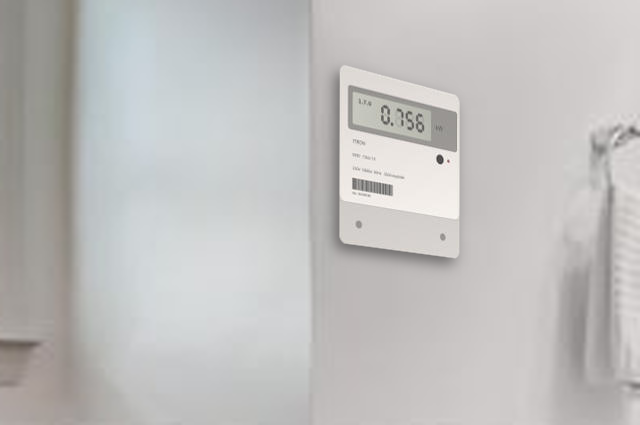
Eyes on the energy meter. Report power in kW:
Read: 0.756 kW
